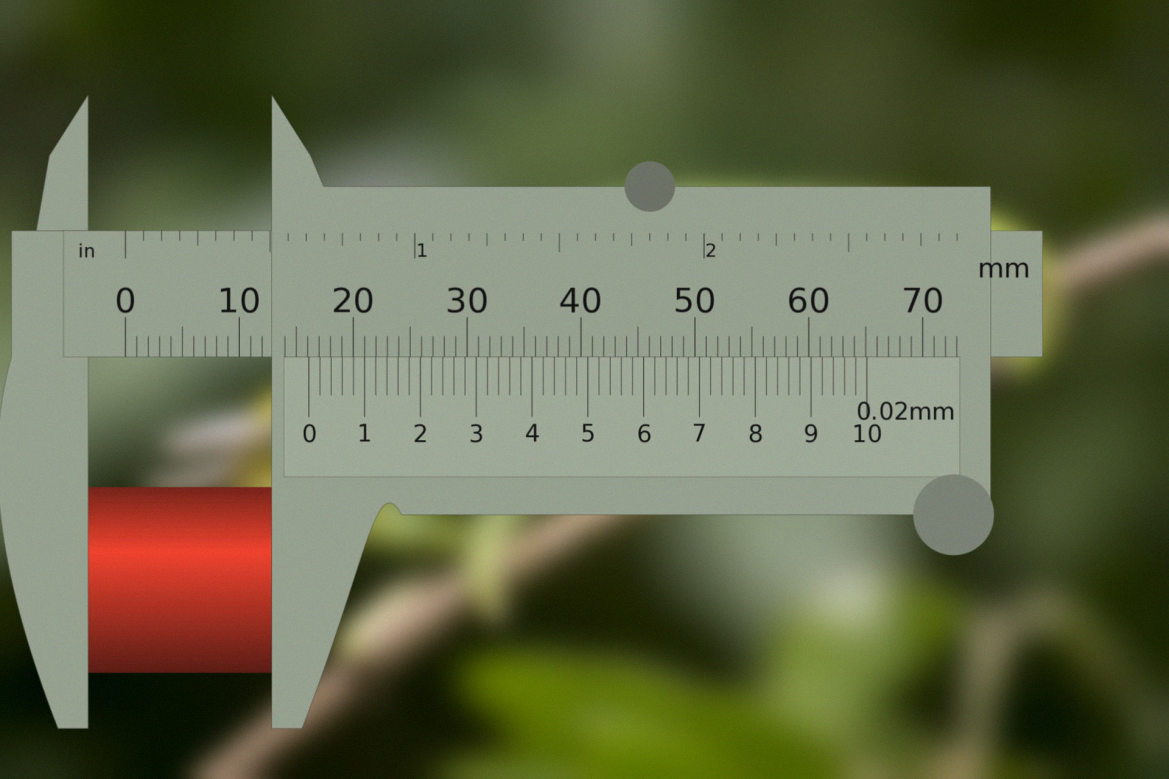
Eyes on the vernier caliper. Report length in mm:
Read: 16.1 mm
